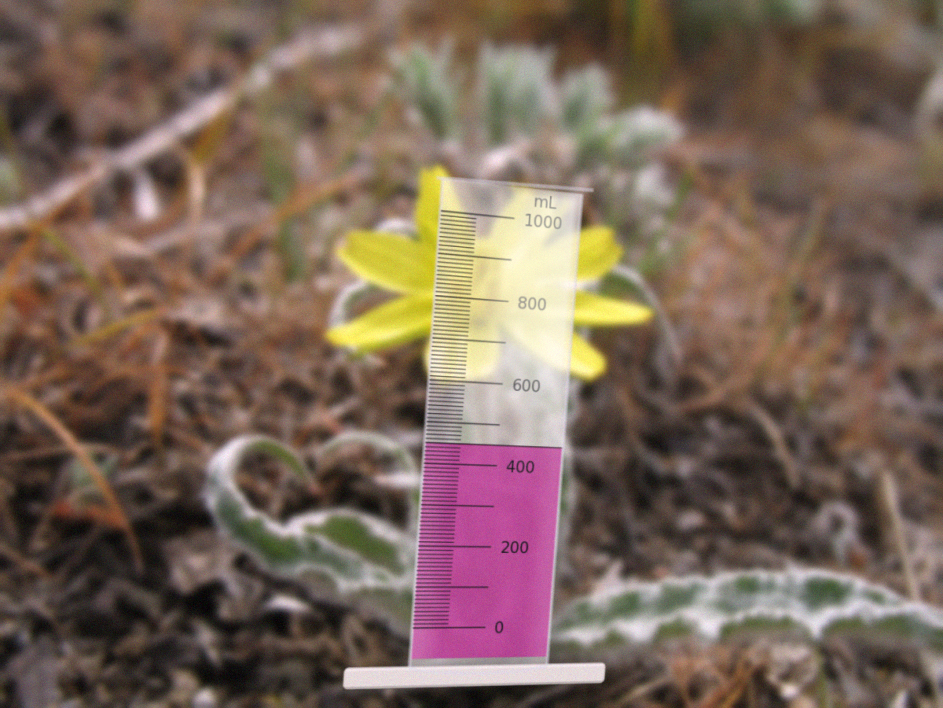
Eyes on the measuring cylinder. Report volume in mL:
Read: 450 mL
